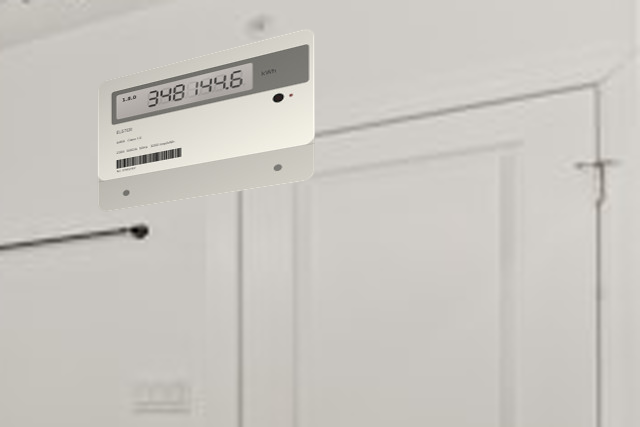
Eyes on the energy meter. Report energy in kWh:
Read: 348144.6 kWh
